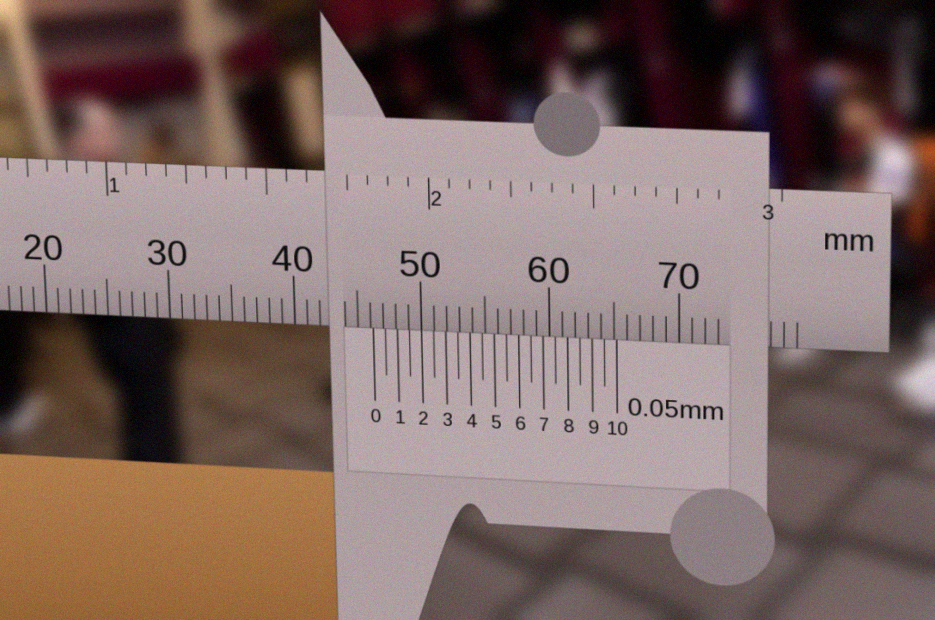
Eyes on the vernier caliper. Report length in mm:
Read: 46.2 mm
